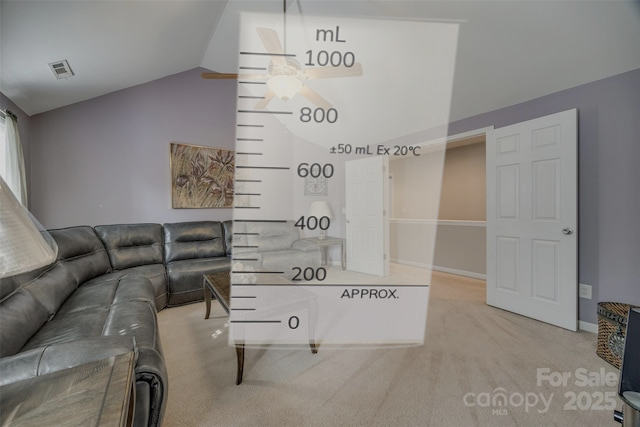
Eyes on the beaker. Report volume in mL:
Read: 150 mL
